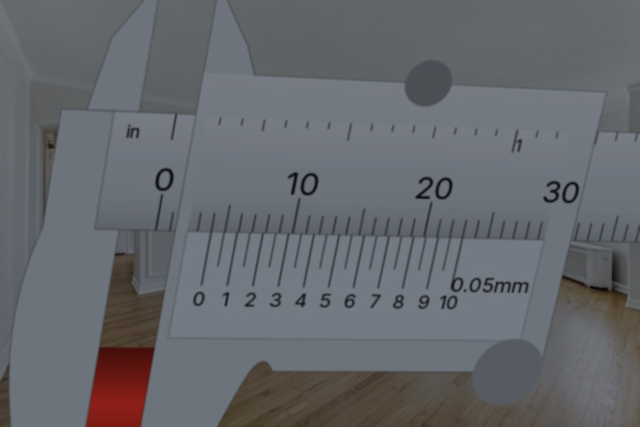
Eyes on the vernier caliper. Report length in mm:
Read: 4.0 mm
